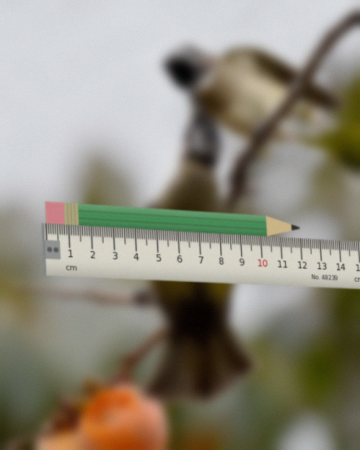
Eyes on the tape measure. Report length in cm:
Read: 12 cm
